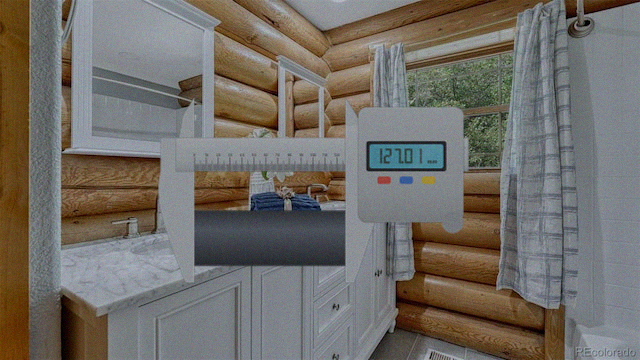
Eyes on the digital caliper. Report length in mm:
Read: 127.01 mm
